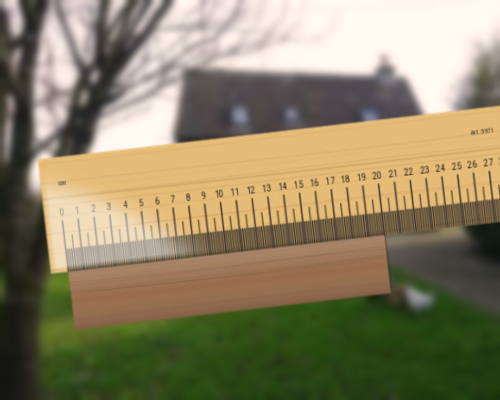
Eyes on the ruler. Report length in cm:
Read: 20 cm
